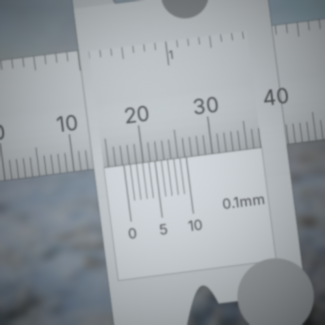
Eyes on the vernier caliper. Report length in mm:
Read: 17.2 mm
